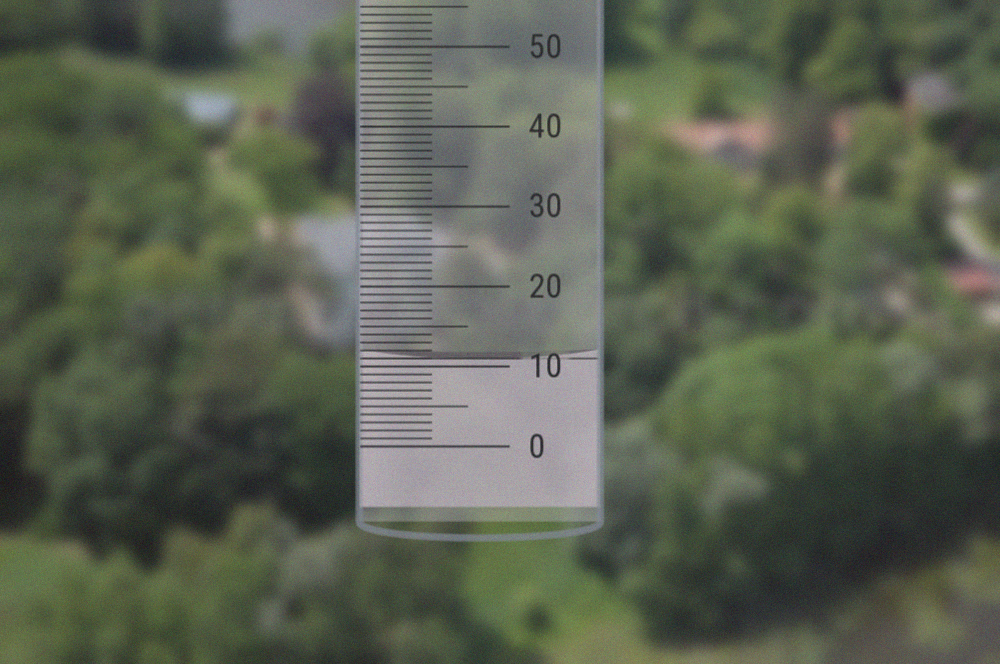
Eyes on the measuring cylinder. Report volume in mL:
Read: 11 mL
